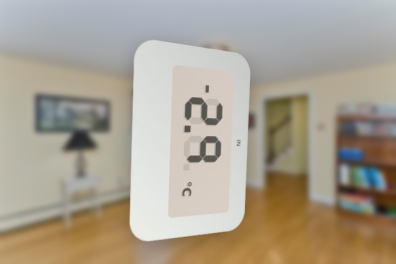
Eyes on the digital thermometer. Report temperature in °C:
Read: -2.9 °C
